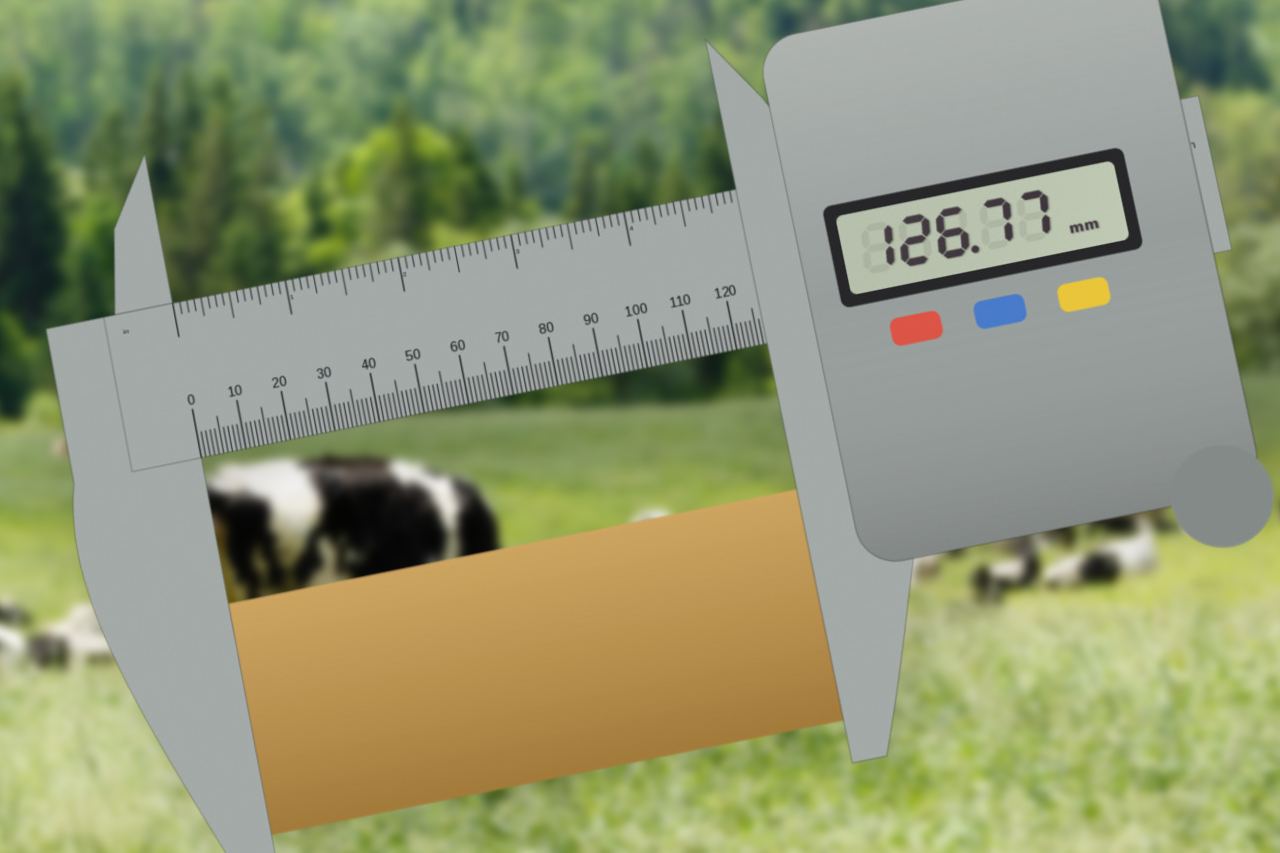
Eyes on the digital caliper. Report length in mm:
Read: 126.77 mm
